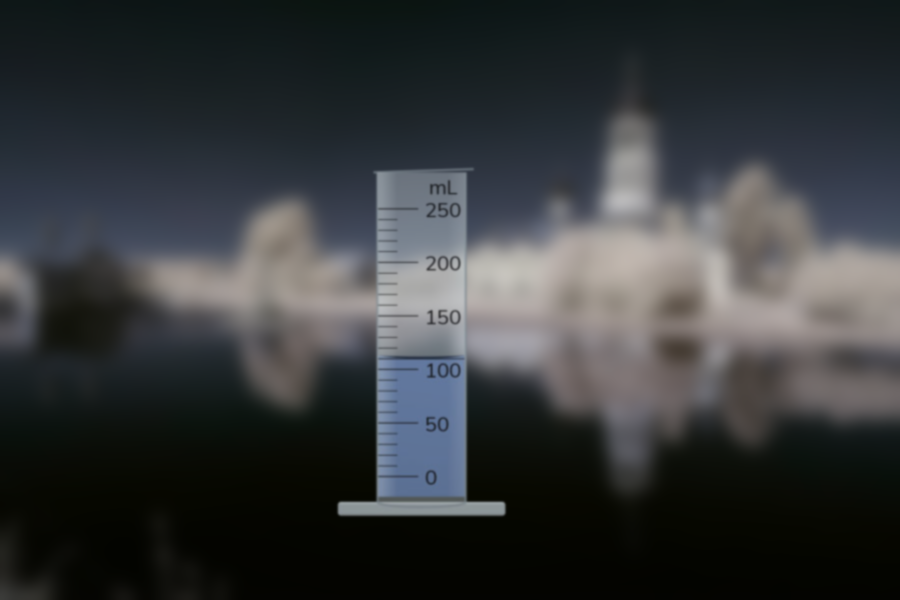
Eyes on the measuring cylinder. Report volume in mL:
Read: 110 mL
